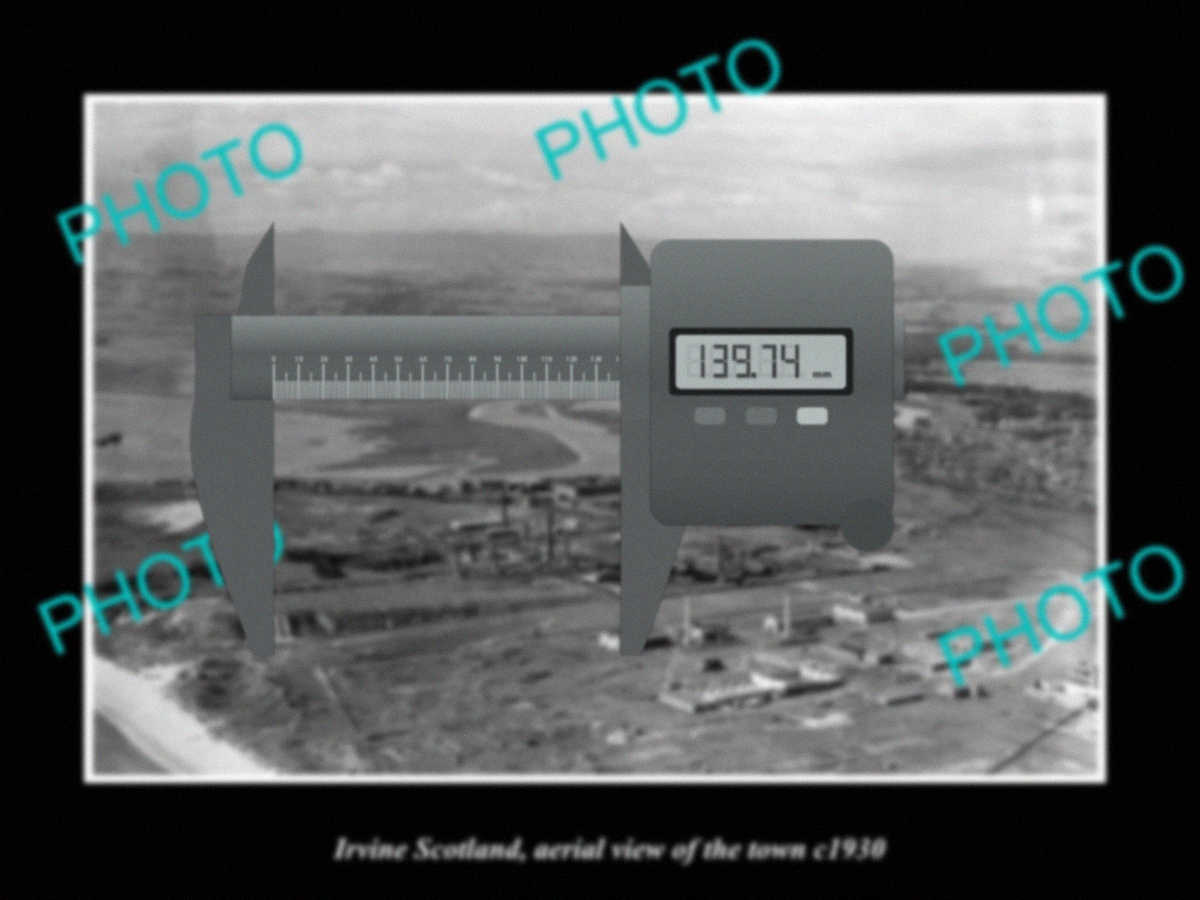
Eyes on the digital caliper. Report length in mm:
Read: 139.74 mm
